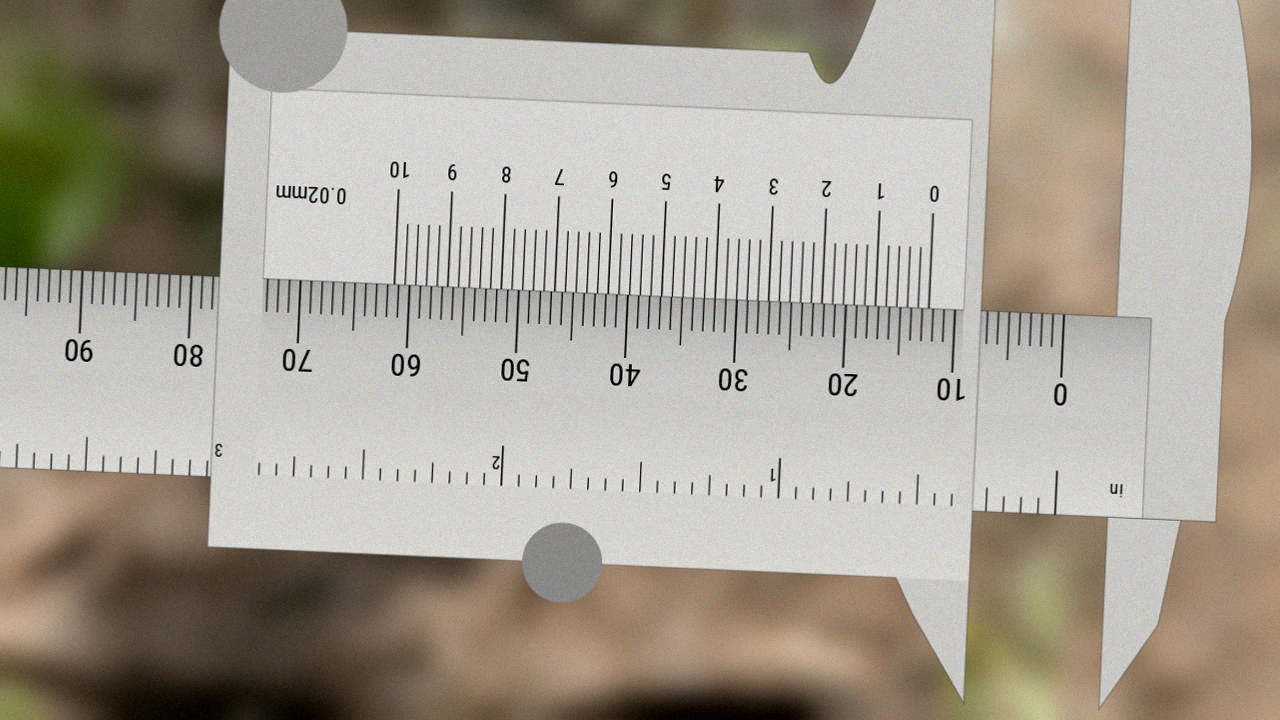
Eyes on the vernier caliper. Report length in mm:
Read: 12.4 mm
